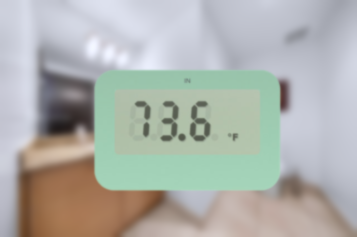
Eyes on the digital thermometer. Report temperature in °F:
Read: 73.6 °F
